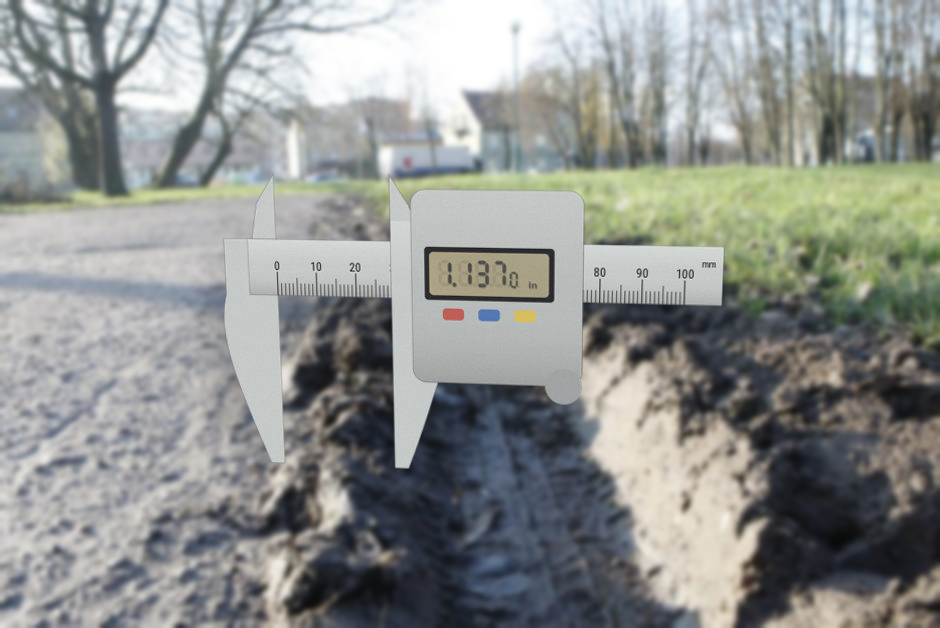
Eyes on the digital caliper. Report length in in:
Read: 1.1370 in
